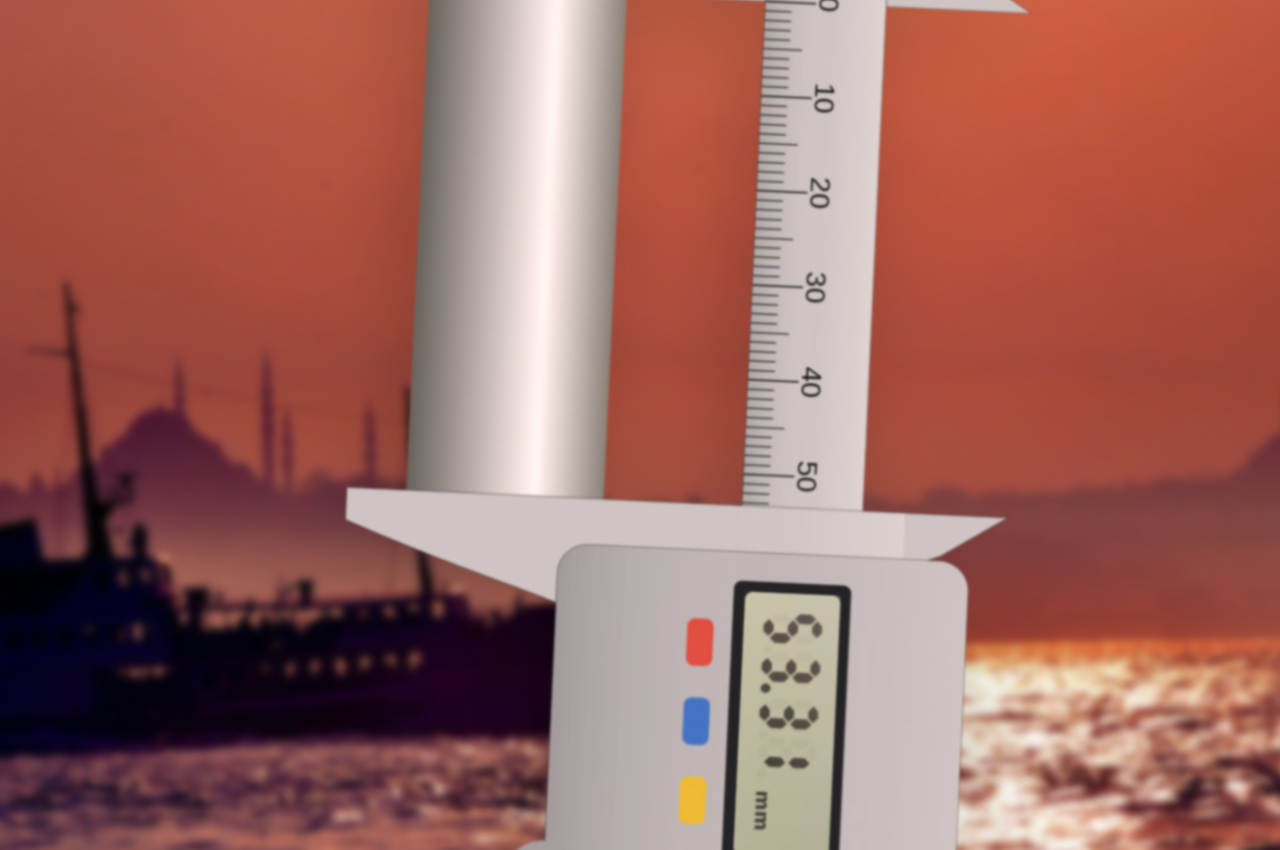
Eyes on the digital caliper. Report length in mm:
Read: 53.31 mm
